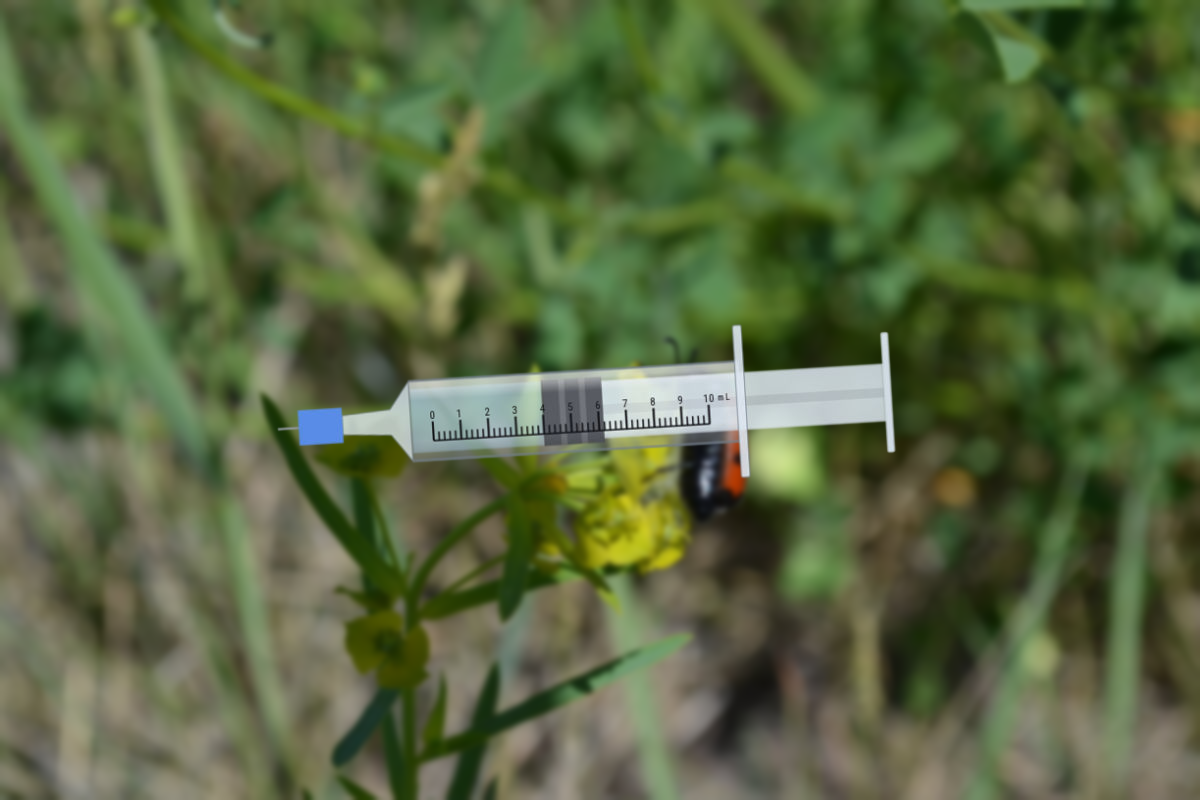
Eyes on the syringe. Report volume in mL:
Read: 4 mL
